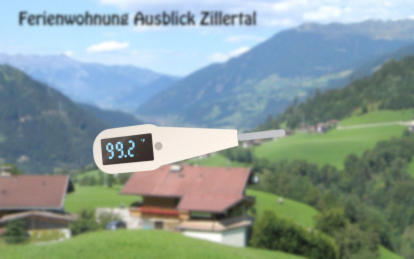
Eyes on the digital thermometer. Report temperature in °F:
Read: 99.2 °F
